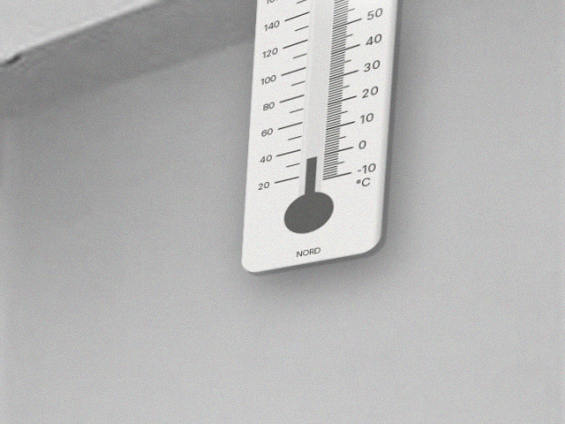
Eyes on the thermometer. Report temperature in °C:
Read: 0 °C
